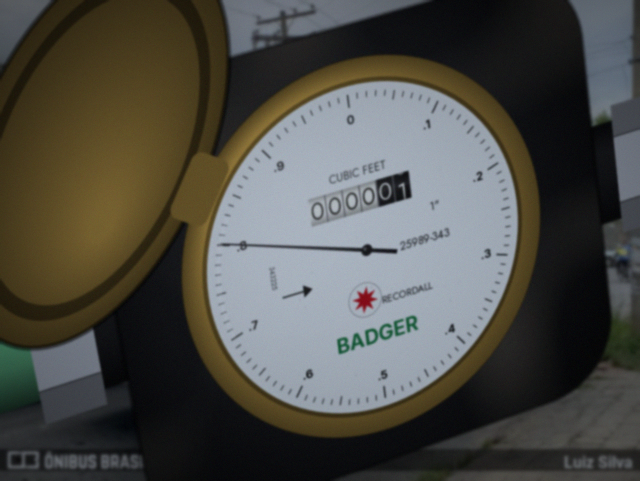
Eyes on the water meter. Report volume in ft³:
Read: 0.80 ft³
